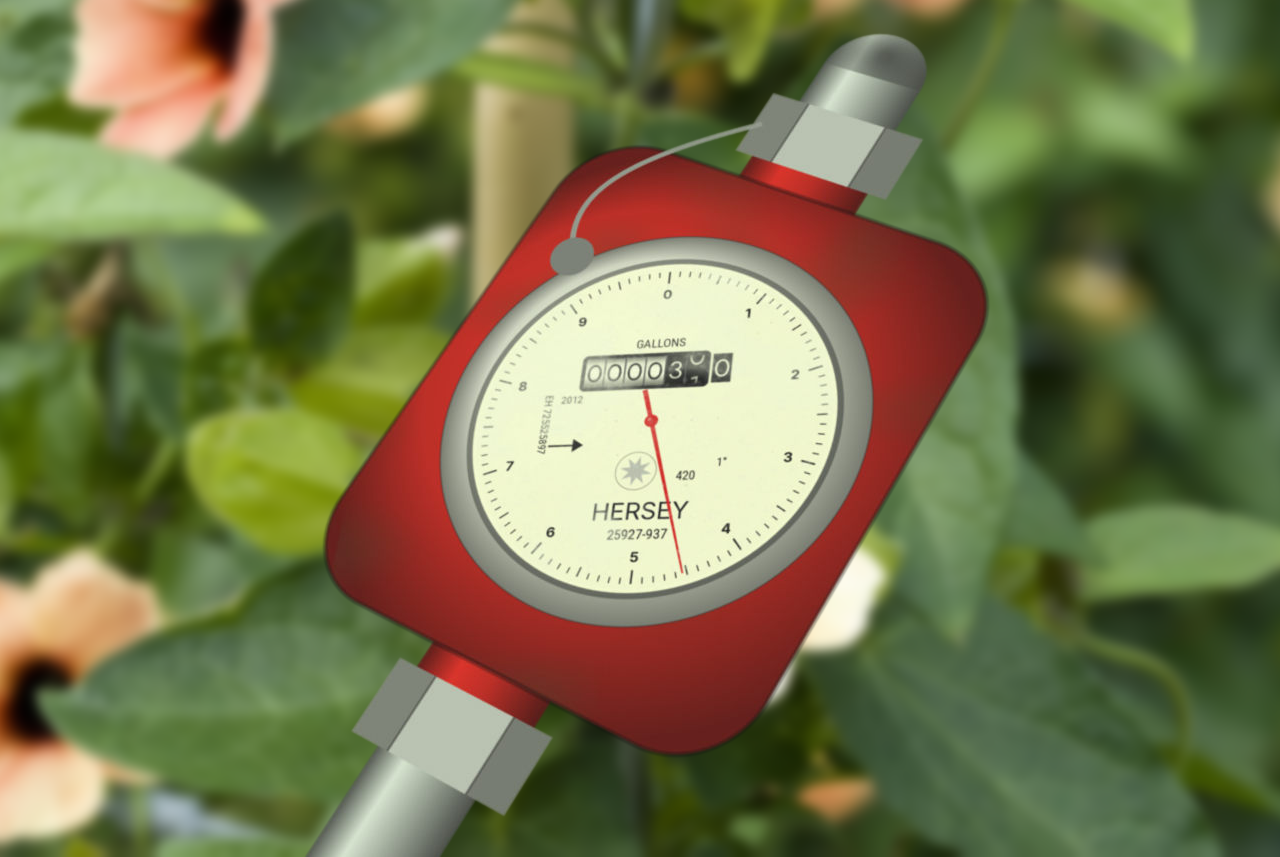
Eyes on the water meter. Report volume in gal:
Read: 304.5 gal
